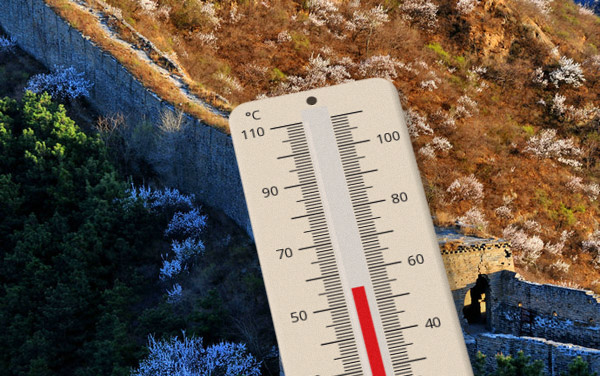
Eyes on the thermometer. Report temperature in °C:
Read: 55 °C
